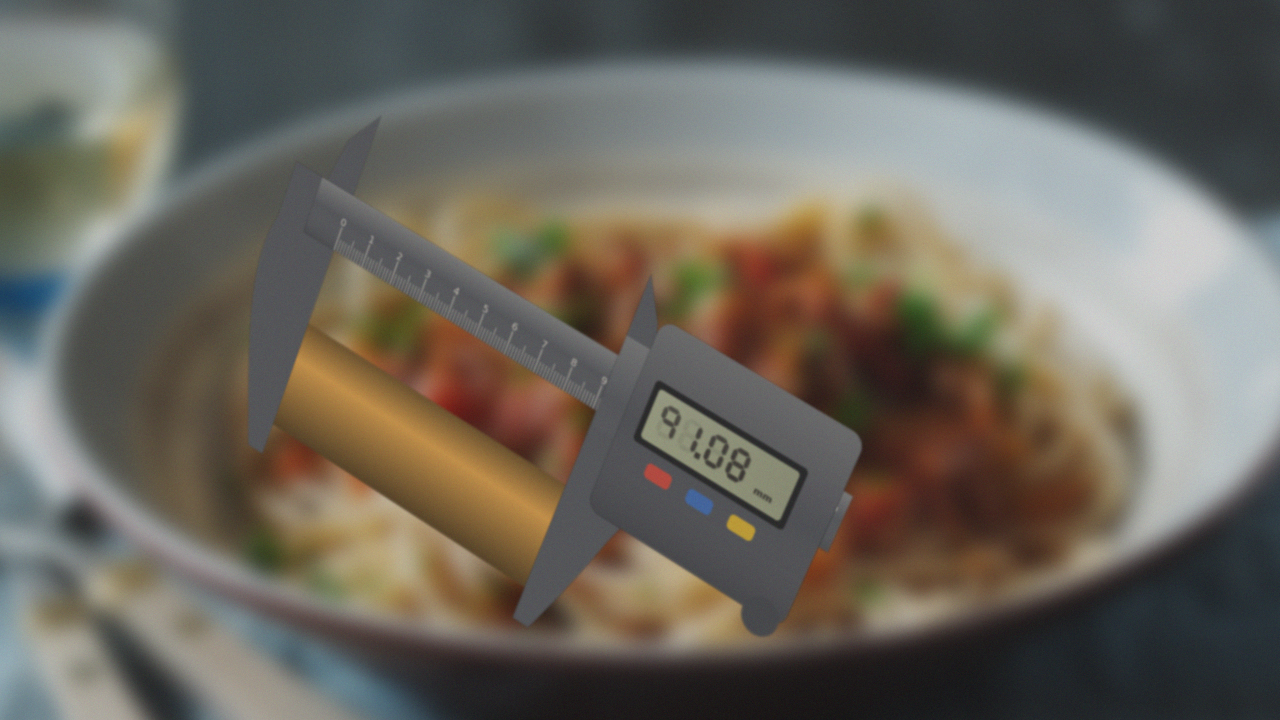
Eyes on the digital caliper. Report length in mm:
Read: 91.08 mm
